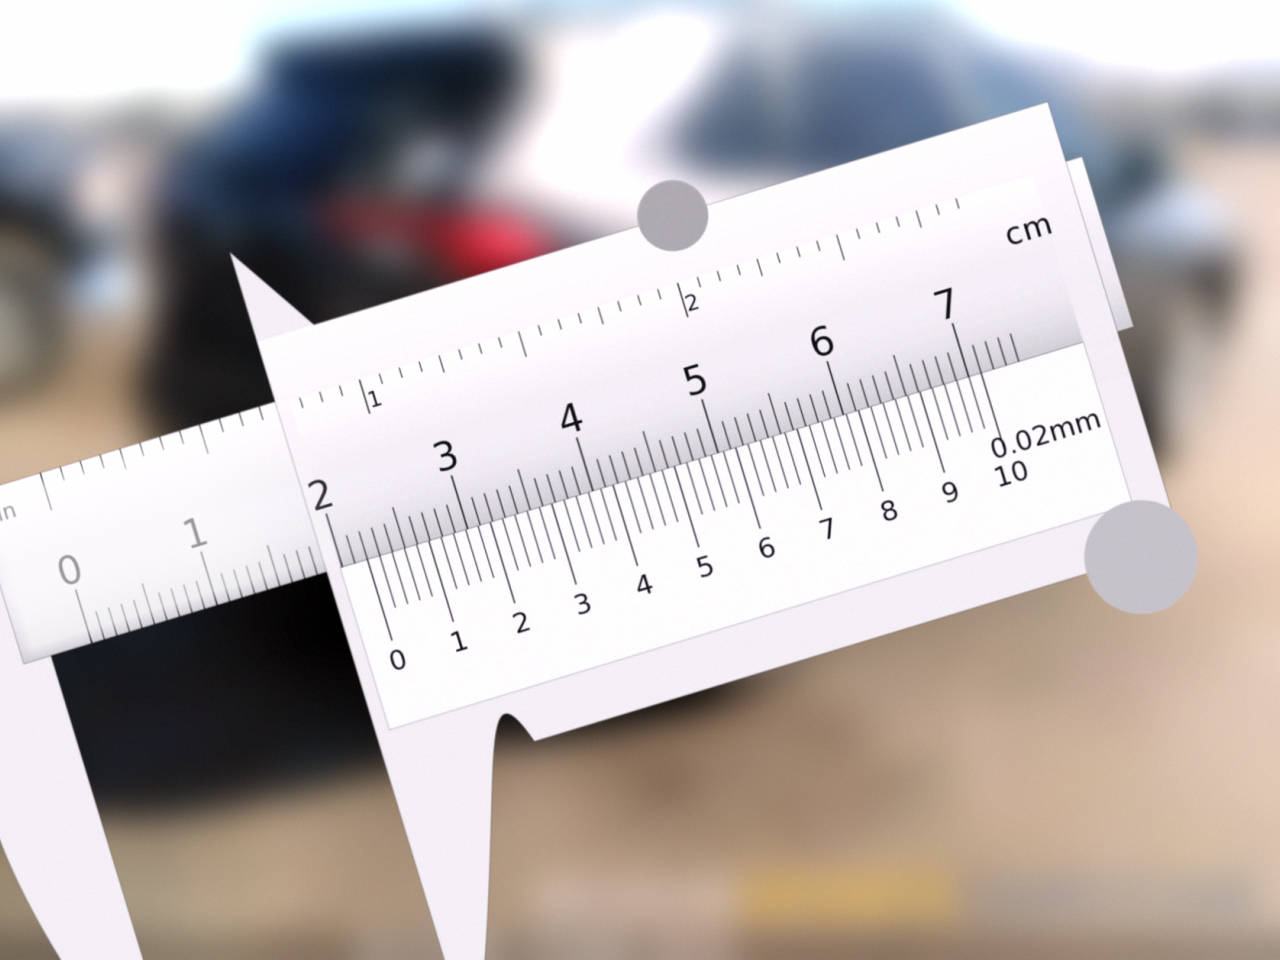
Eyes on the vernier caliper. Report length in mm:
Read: 22.0 mm
